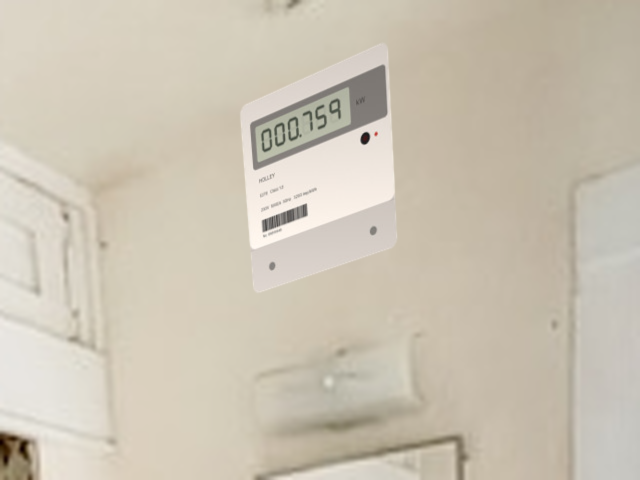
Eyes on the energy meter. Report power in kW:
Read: 0.759 kW
